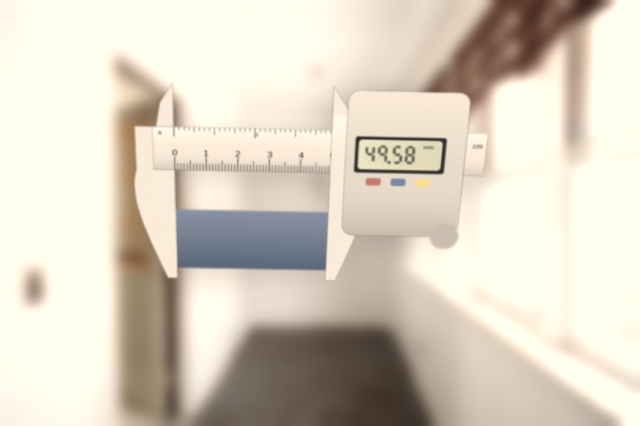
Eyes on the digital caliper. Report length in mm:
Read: 49.58 mm
